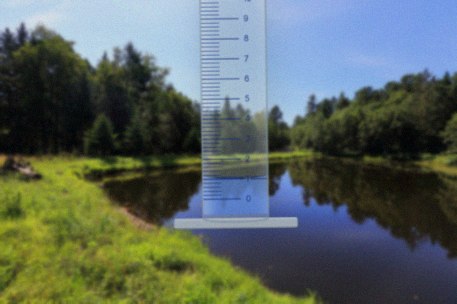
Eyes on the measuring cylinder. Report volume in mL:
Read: 1 mL
